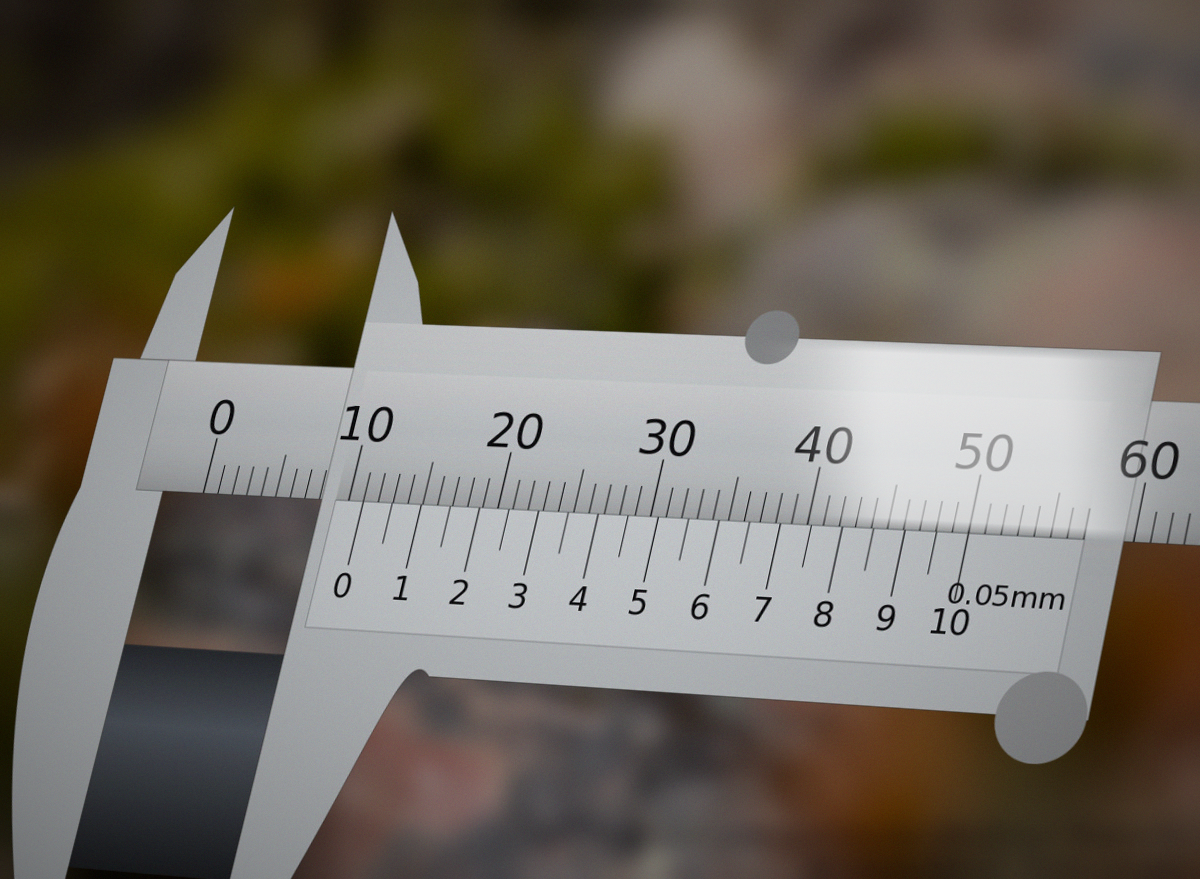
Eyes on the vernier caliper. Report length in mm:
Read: 11.0 mm
